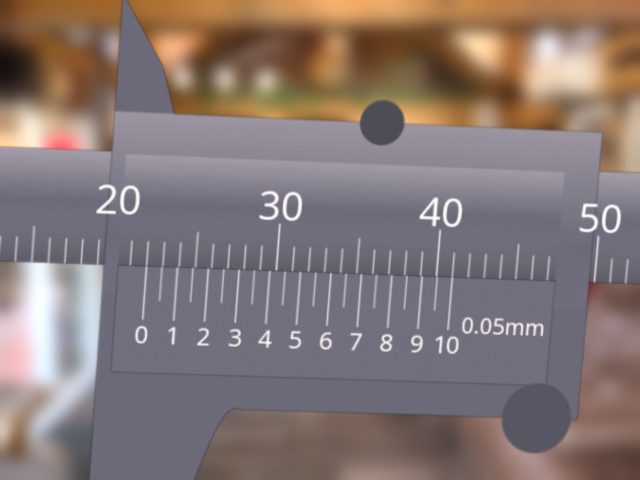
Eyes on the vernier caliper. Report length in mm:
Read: 22.0 mm
